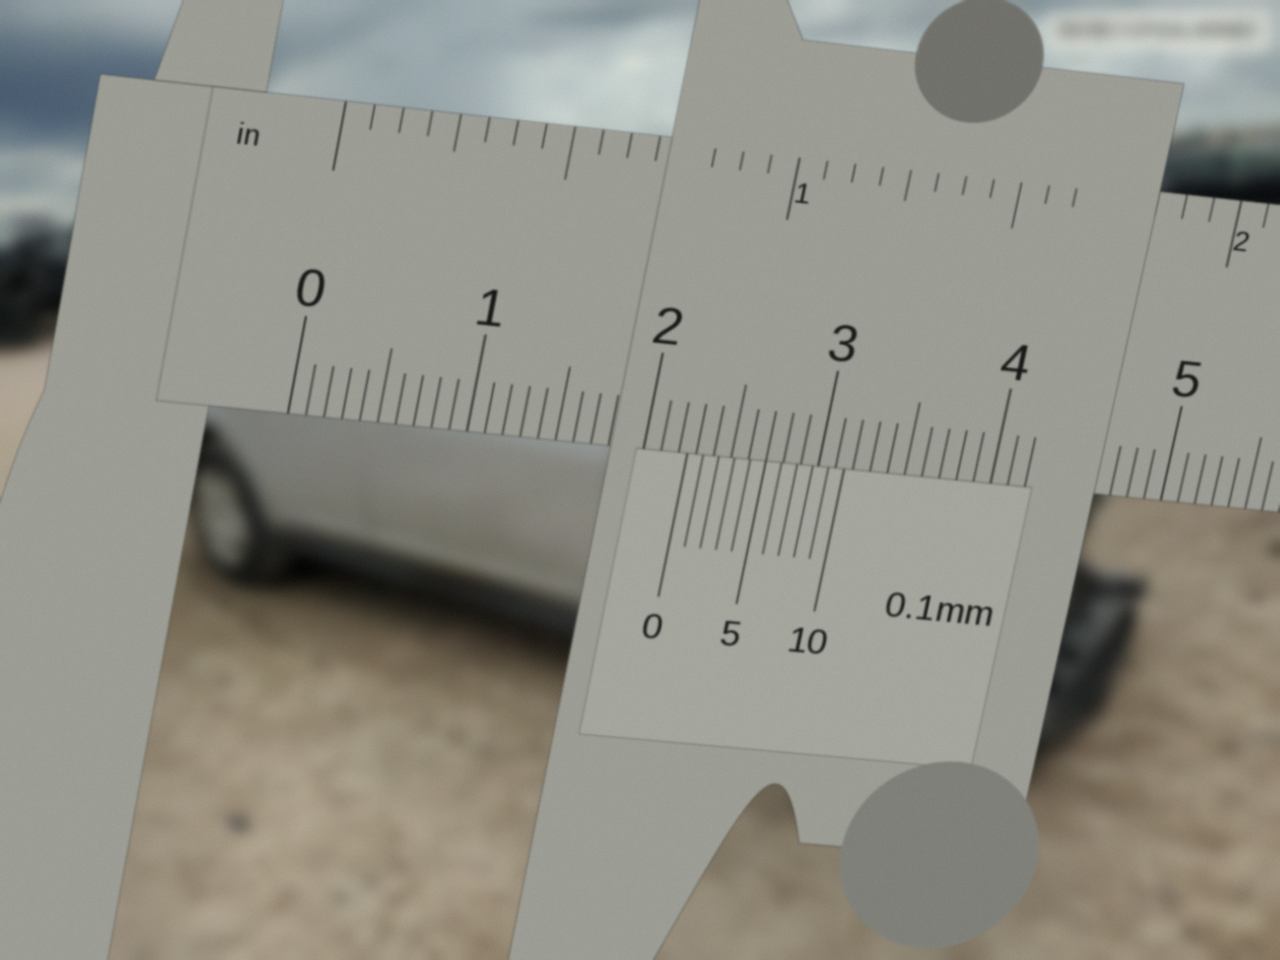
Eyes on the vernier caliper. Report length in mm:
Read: 22.5 mm
